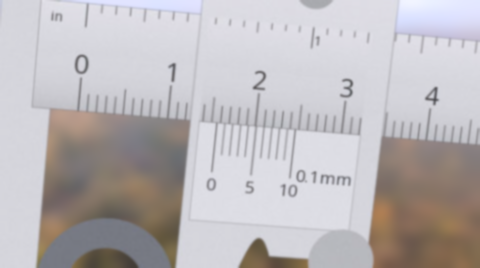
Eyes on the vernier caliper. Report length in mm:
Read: 15.6 mm
